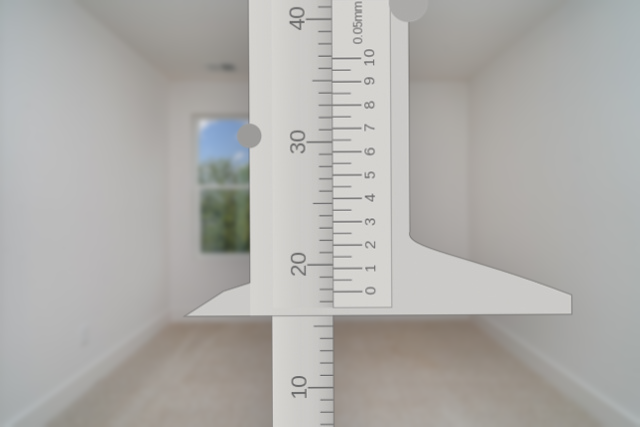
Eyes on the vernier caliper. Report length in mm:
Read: 17.8 mm
